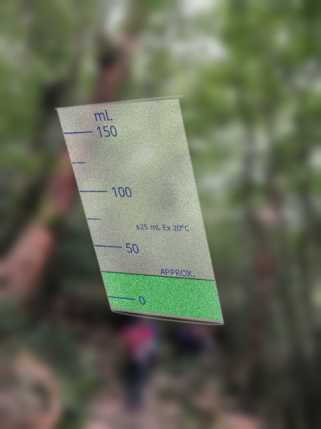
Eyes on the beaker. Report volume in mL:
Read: 25 mL
